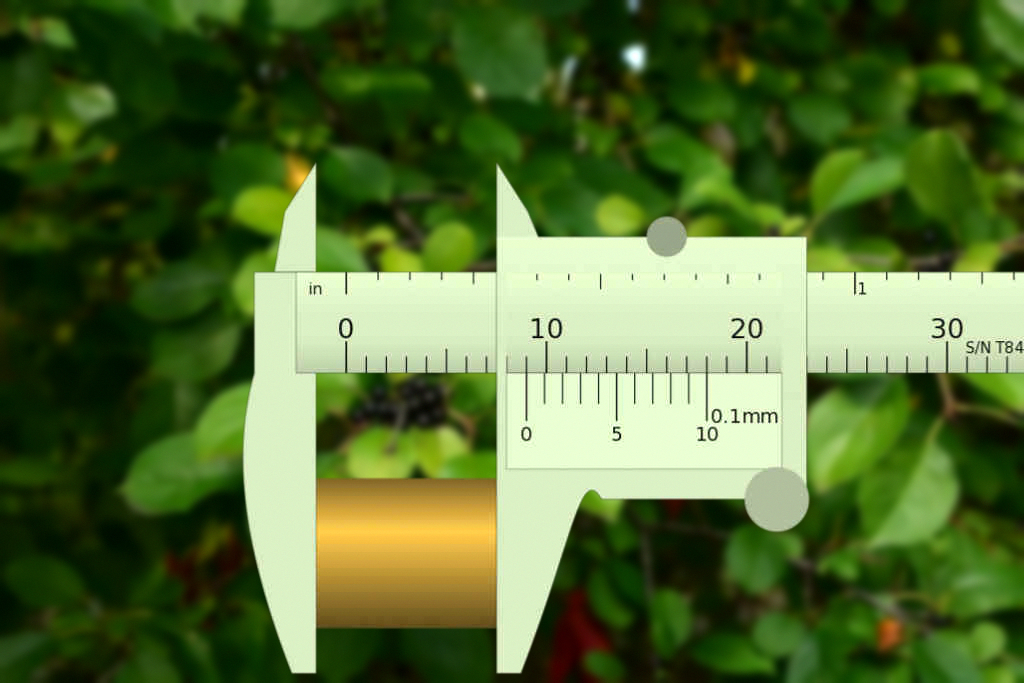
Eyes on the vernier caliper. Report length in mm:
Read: 9.0 mm
